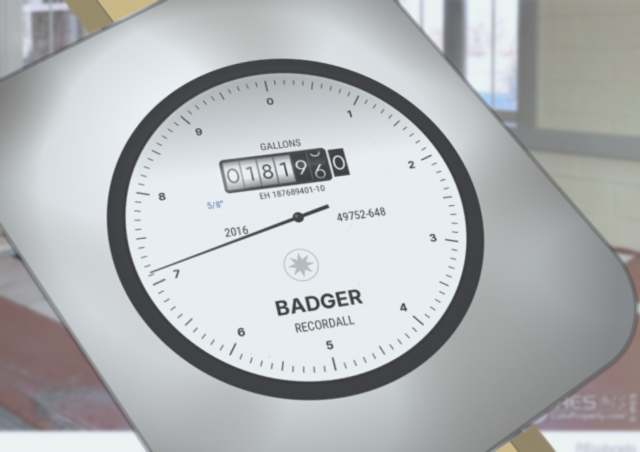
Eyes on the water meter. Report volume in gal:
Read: 181957.1 gal
